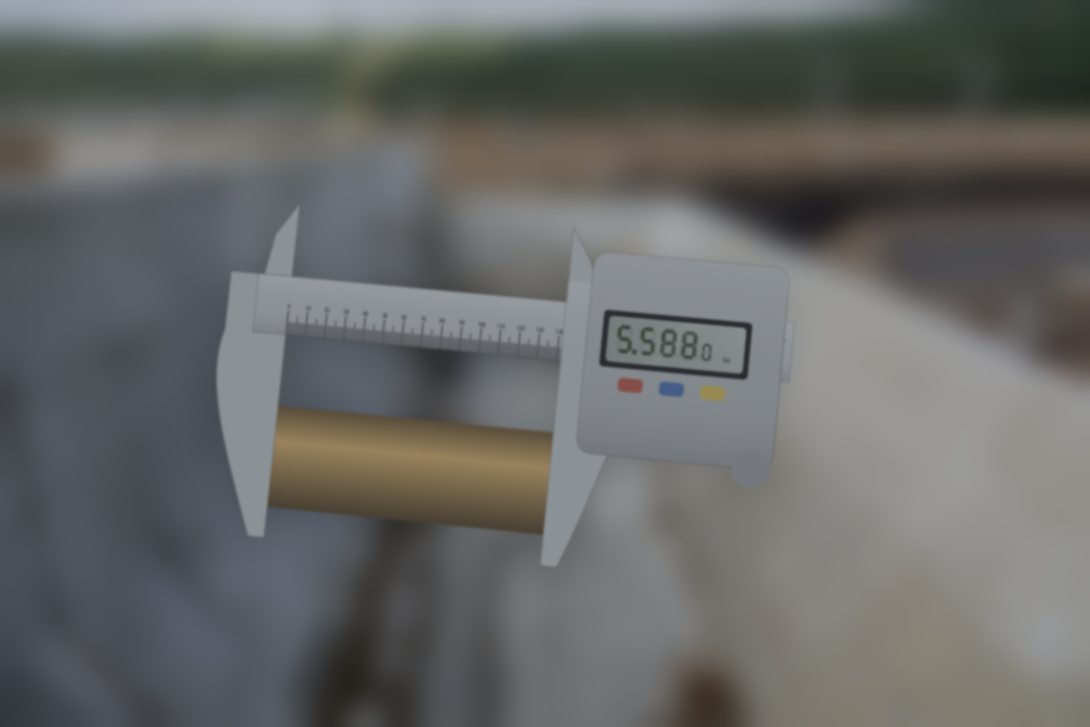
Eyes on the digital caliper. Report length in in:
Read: 5.5880 in
